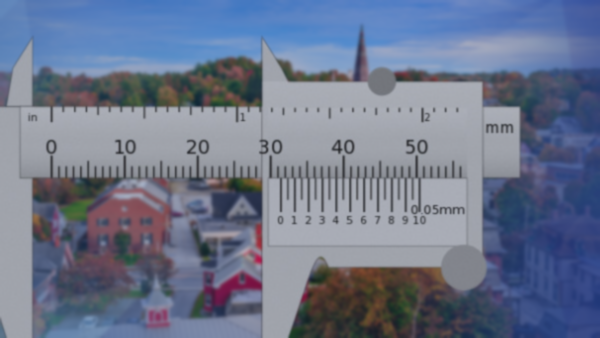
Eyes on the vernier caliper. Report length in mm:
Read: 31.4 mm
